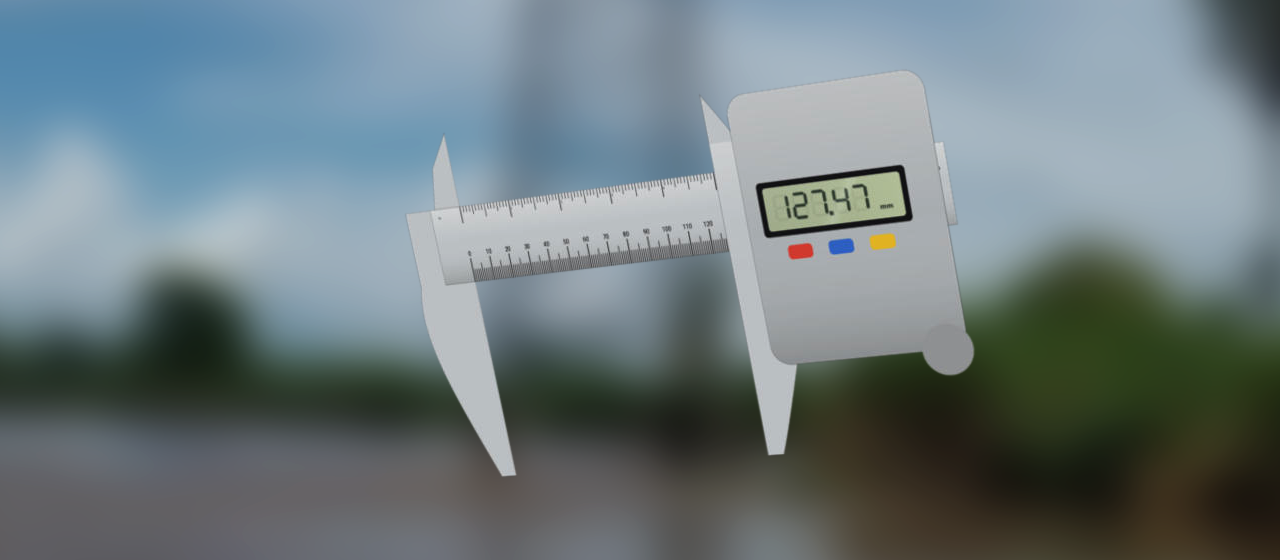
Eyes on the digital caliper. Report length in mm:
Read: 127.47 mm
